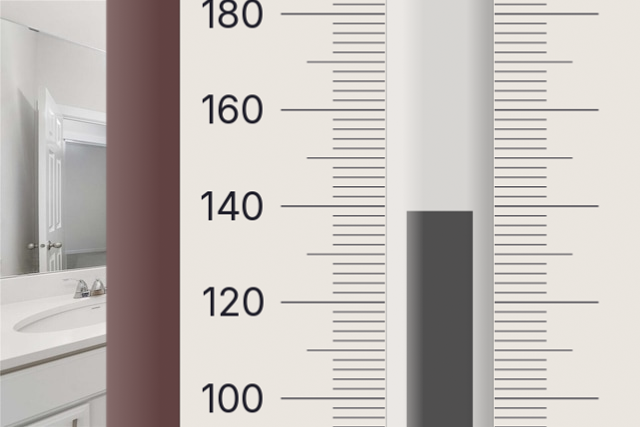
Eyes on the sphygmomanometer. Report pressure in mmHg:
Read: 139 mmHg
